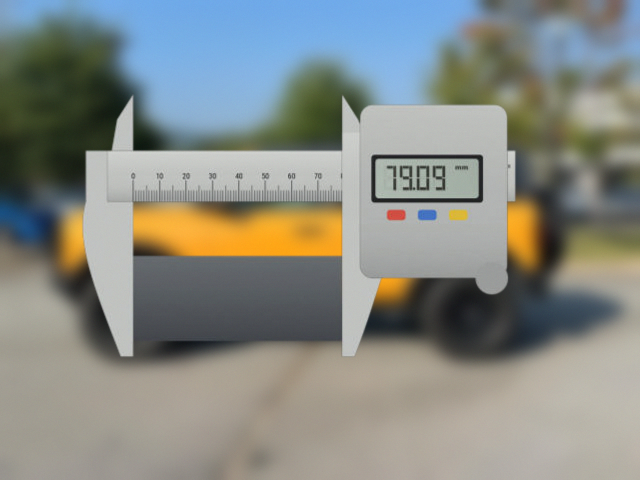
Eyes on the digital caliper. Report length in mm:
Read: 79.09 mm
